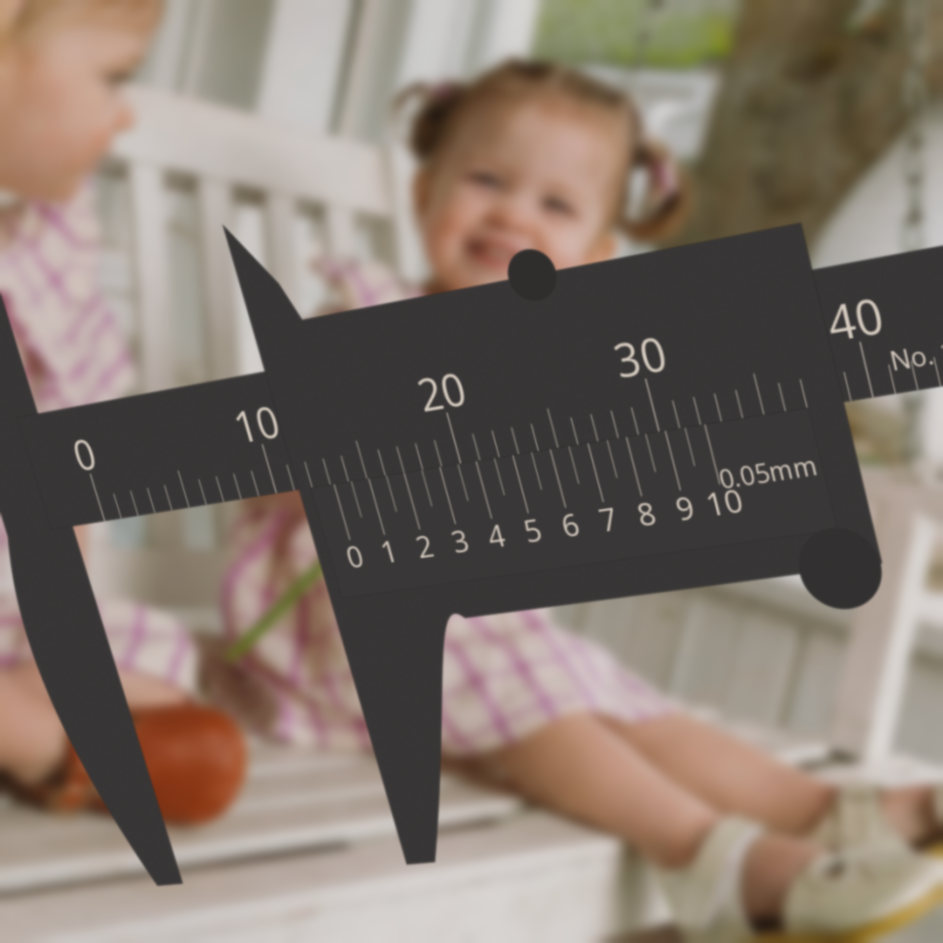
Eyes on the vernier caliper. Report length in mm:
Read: 13.2 mm
